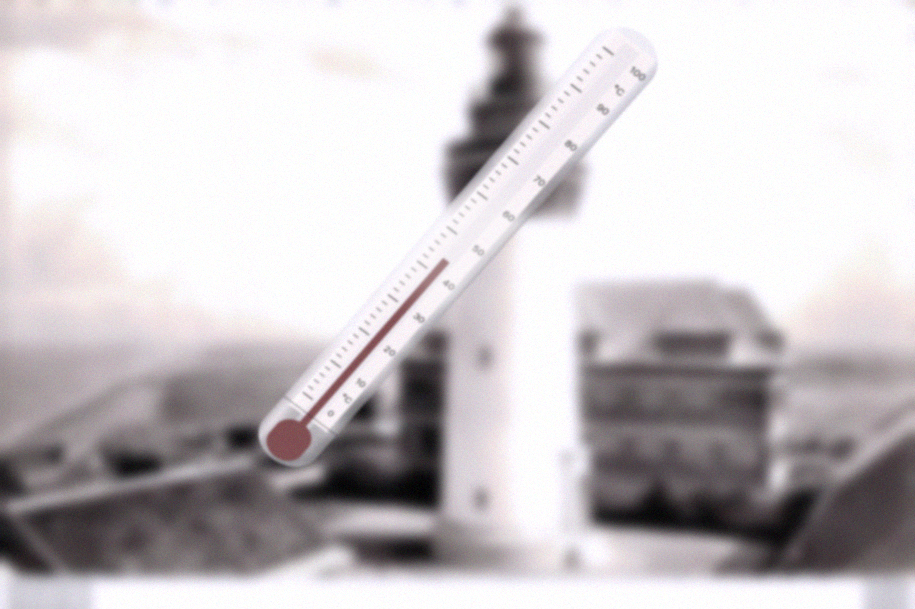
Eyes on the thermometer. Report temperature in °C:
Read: 44 °C
